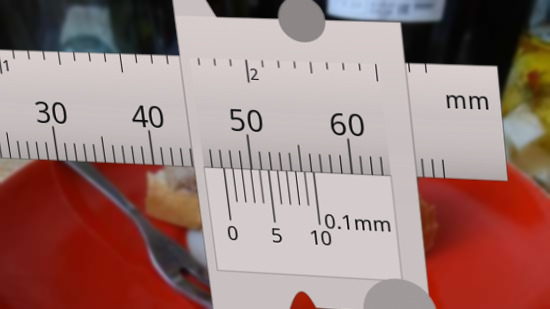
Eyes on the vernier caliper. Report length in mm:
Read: 47.2 mm
